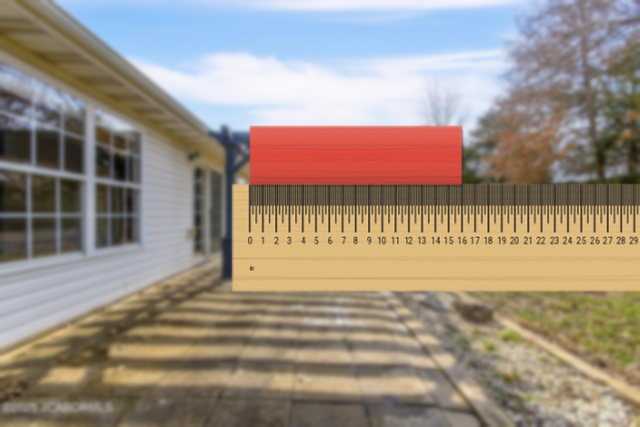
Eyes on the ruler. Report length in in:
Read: 16 in
